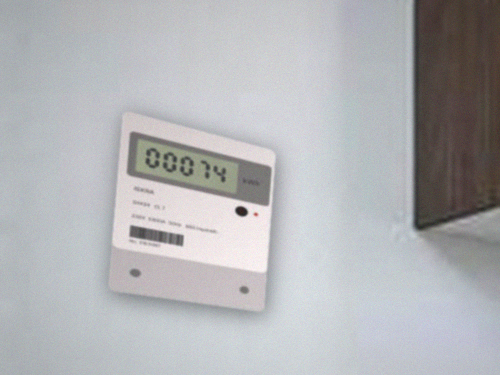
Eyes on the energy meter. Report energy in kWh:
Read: 74 kWh
